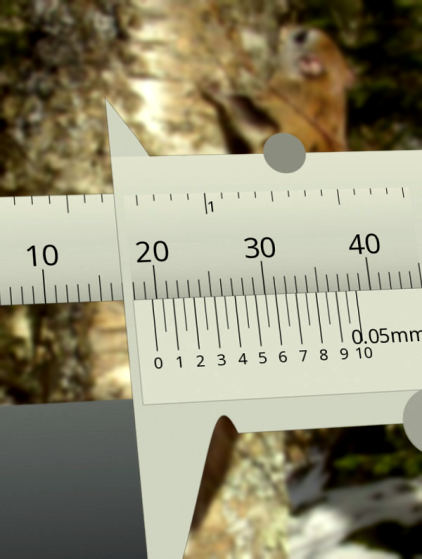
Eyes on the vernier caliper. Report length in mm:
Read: 19.6 mm
